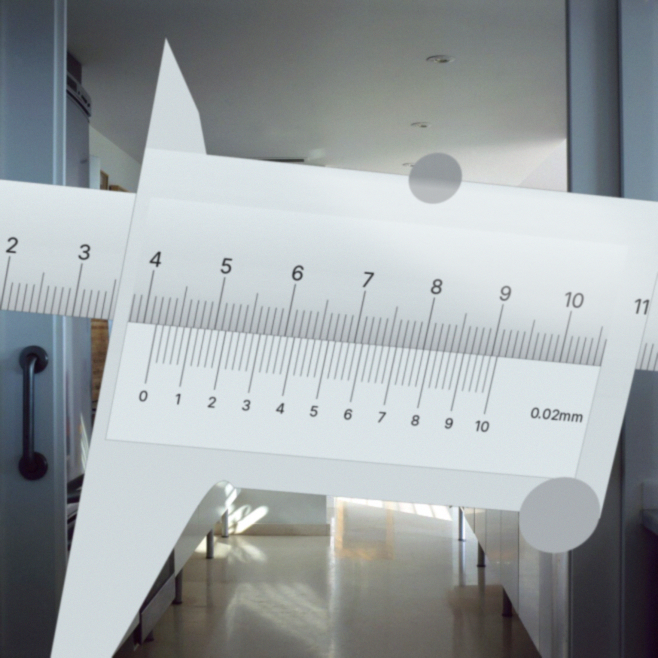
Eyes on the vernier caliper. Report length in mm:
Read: 41.8 mm
